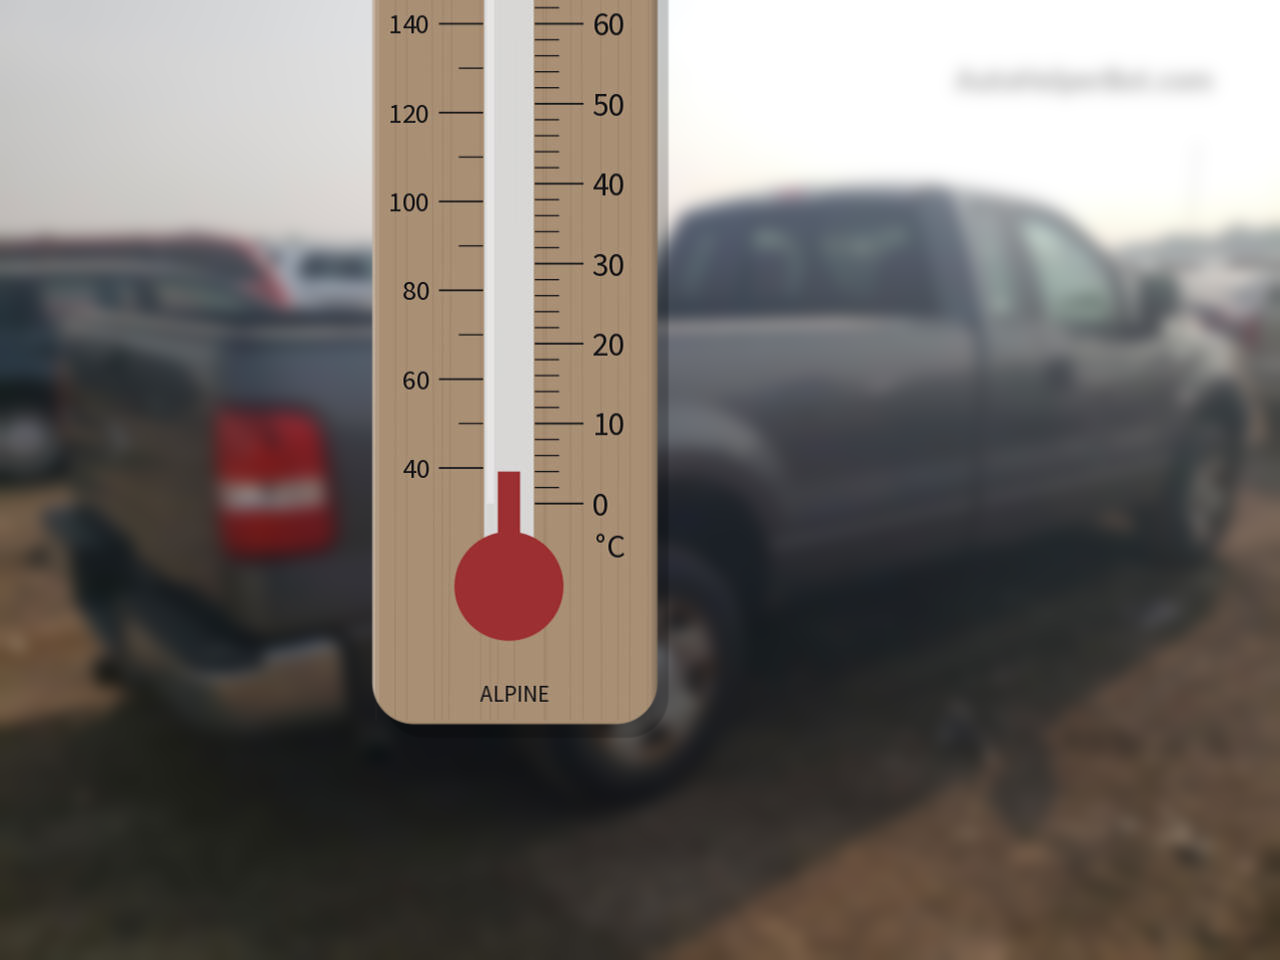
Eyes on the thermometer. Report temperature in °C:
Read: 4 °C
